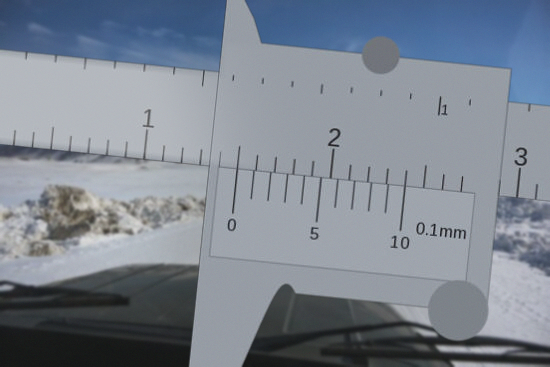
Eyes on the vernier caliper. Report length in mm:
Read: 15.0 mm
